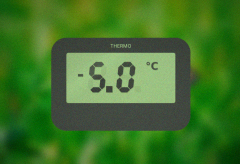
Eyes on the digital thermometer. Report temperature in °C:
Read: -5.0 °C
